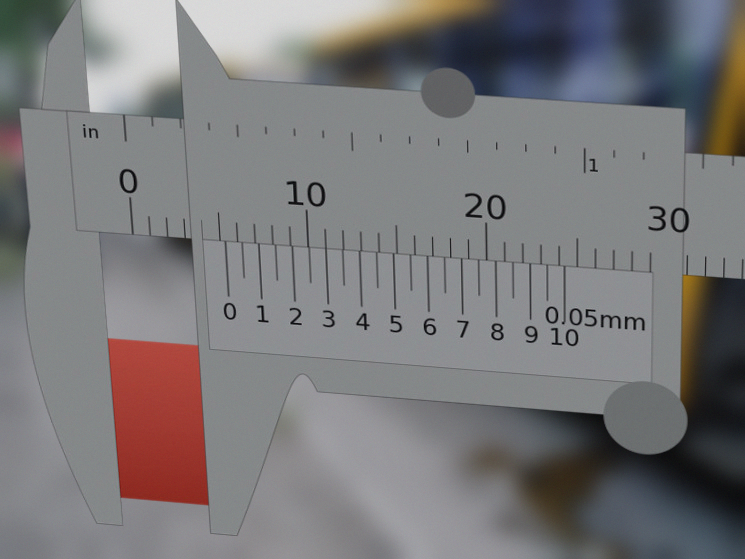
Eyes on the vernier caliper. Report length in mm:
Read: 5.3 mm
